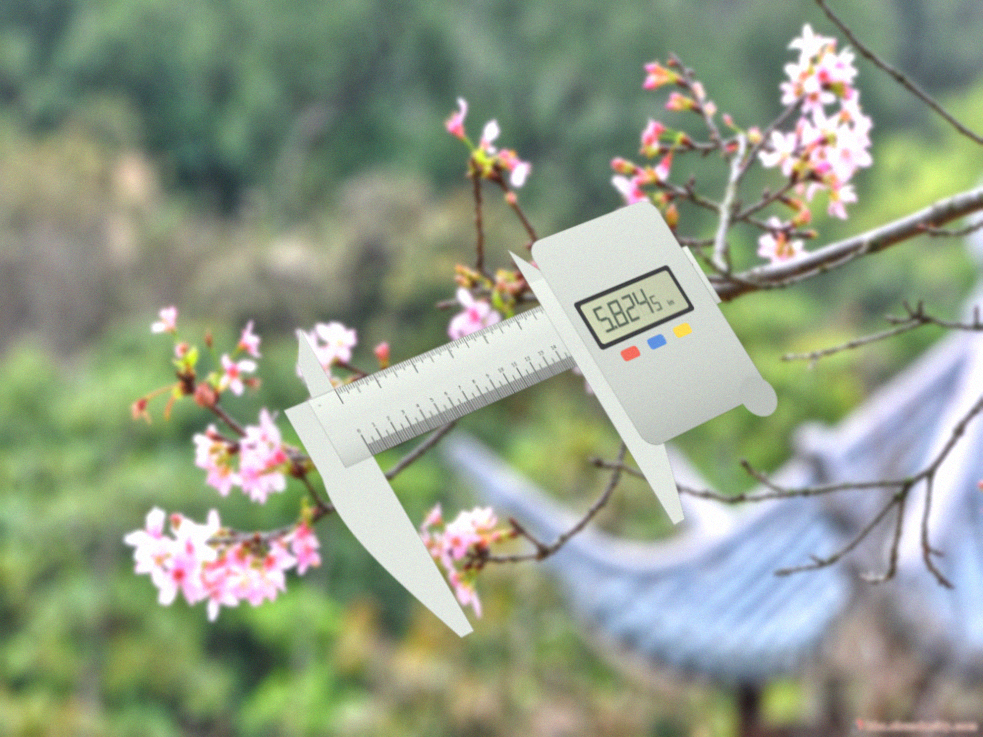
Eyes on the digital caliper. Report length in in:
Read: 5.8245 in
